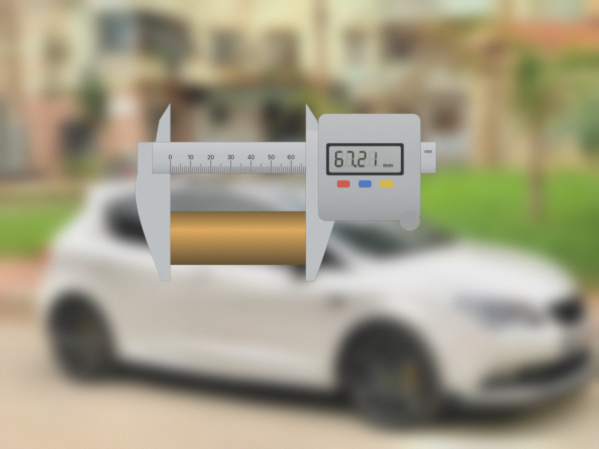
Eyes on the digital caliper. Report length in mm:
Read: 67.21 mm
